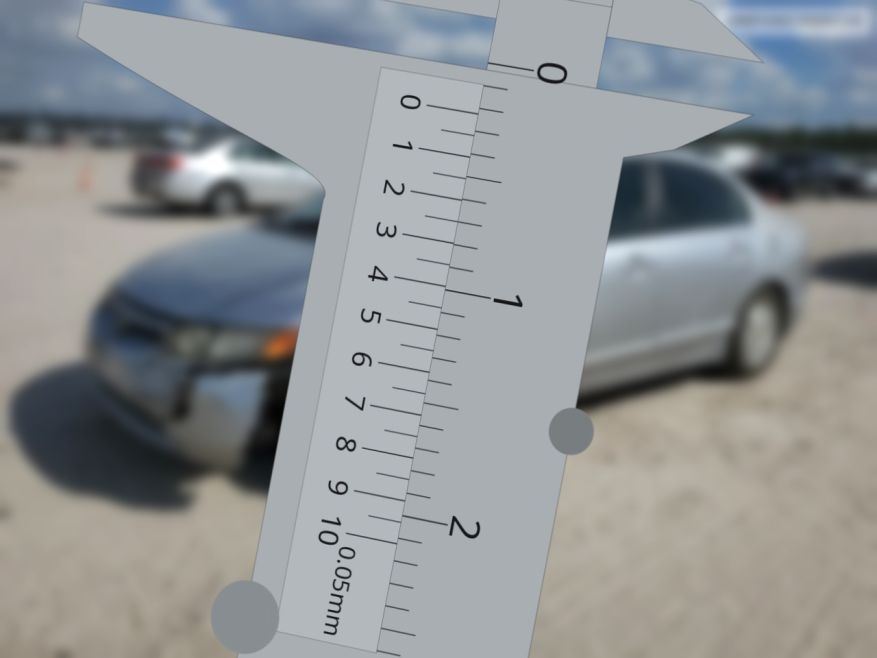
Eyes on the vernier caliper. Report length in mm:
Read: 2.25 mm
